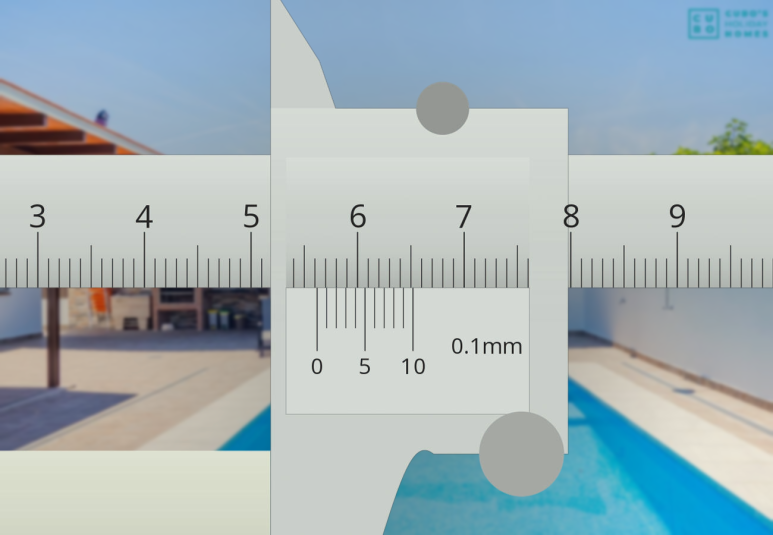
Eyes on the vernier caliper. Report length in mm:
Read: 56.2 mm
